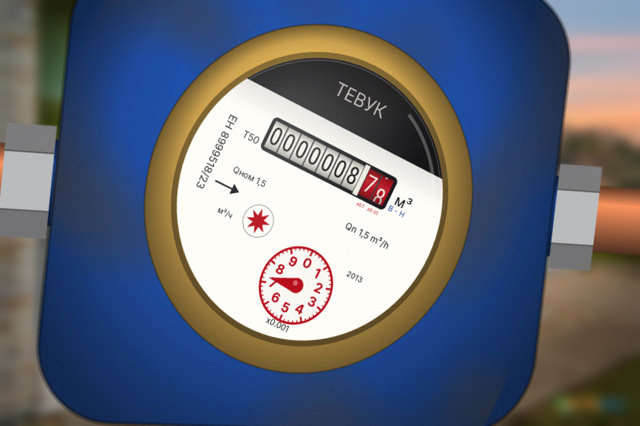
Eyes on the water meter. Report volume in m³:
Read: 8.777 m³
